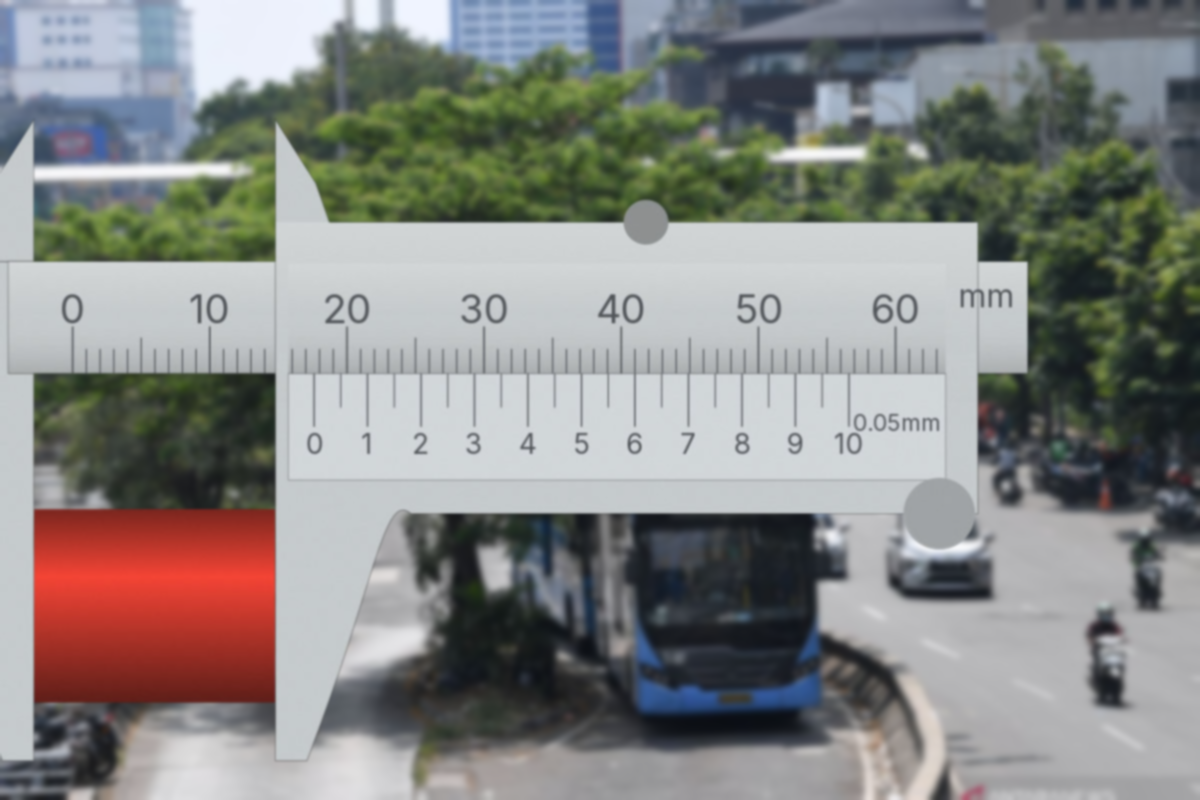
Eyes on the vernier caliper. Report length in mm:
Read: 17.6 mm
